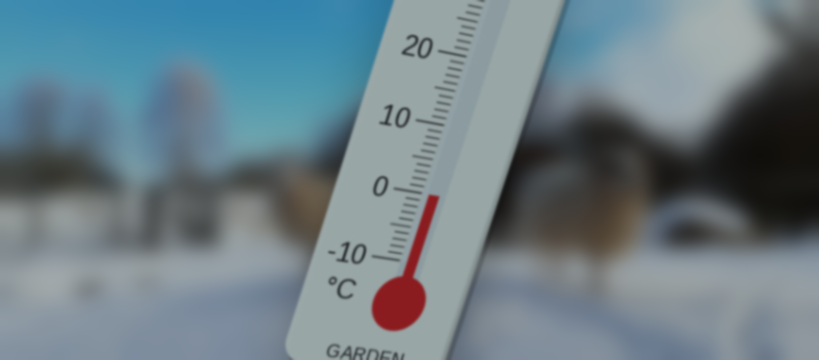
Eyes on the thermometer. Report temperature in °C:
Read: 0 °C
